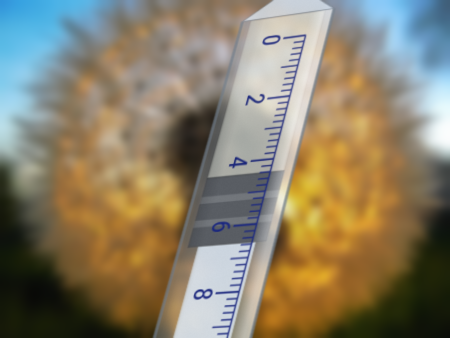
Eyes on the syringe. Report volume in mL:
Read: 4.4 mL
